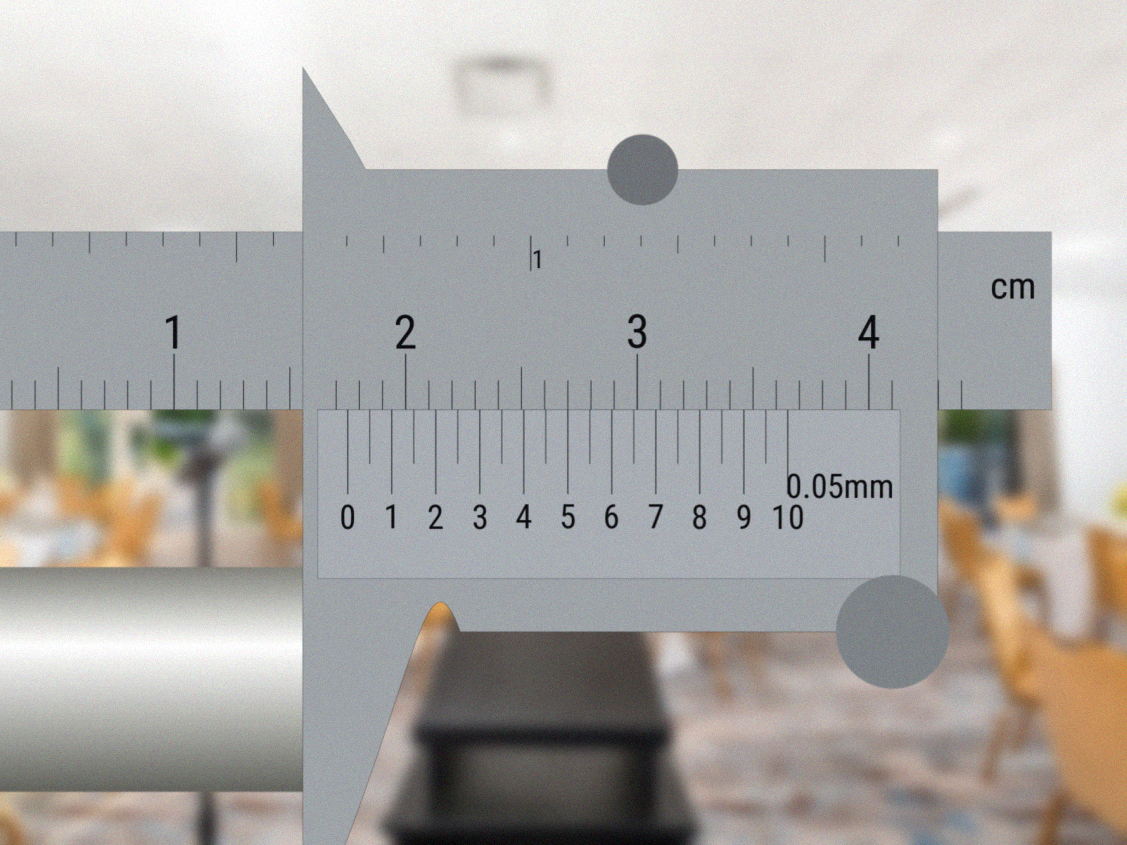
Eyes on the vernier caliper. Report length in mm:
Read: 17.50 mm
